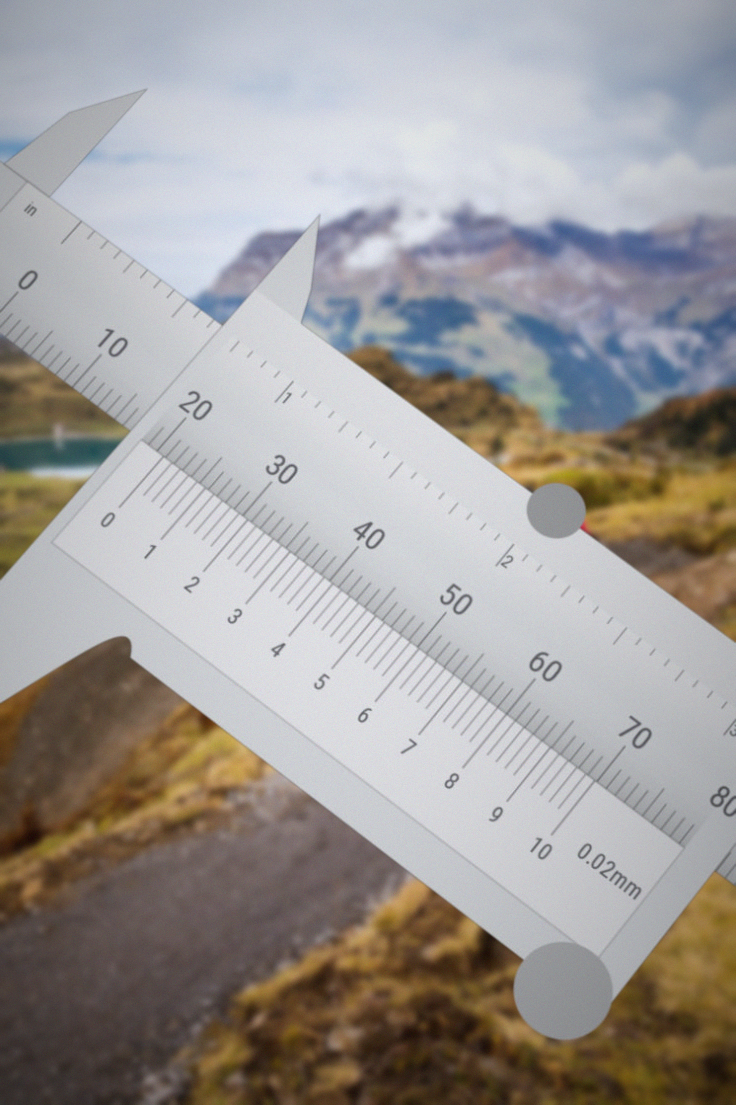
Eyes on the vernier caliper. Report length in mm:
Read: 20.8 mm
